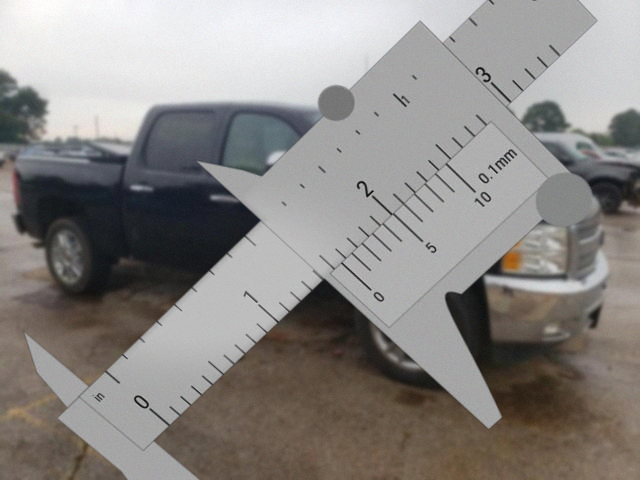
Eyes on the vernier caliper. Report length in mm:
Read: 15.6 mm
